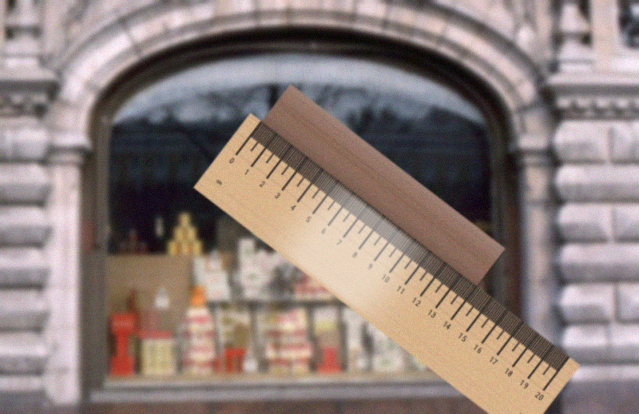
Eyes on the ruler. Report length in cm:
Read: 14 cm
